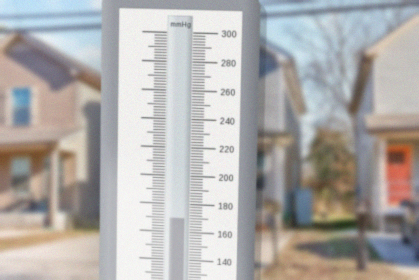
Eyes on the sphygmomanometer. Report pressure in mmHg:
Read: 170 mmHg
